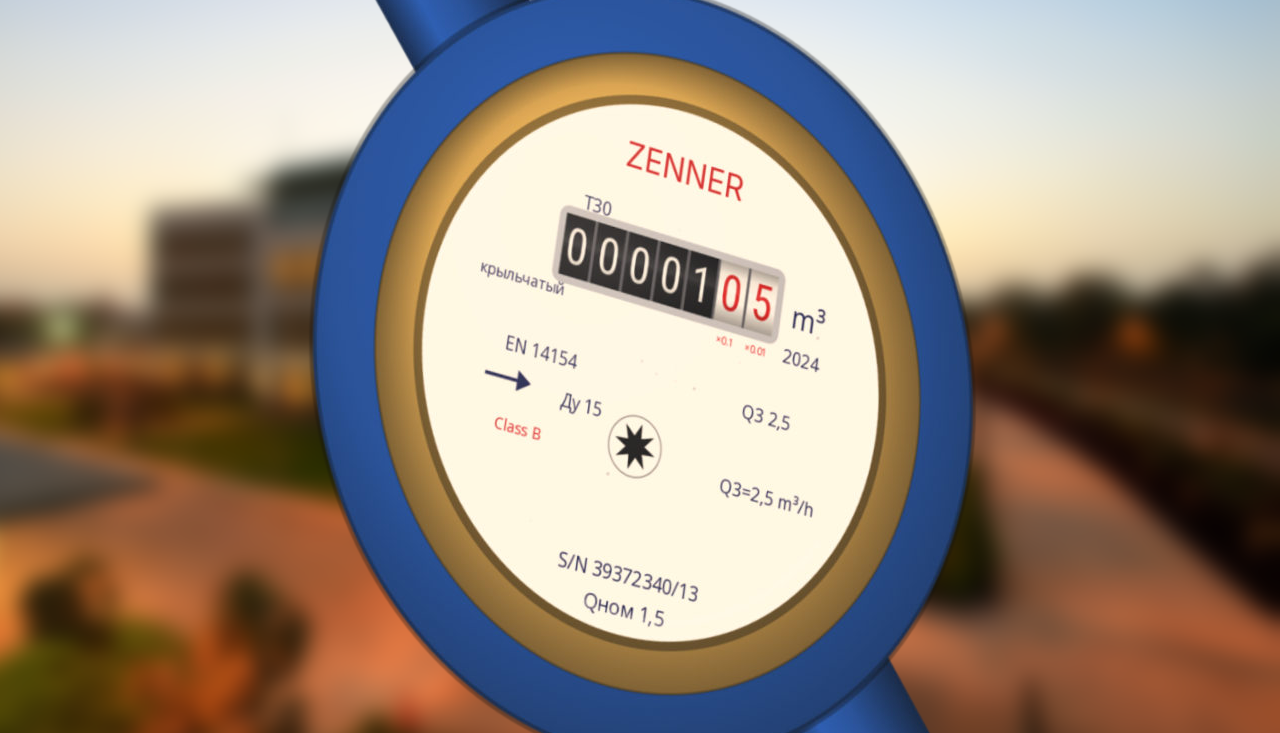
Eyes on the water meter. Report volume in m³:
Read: 1.05 m³
